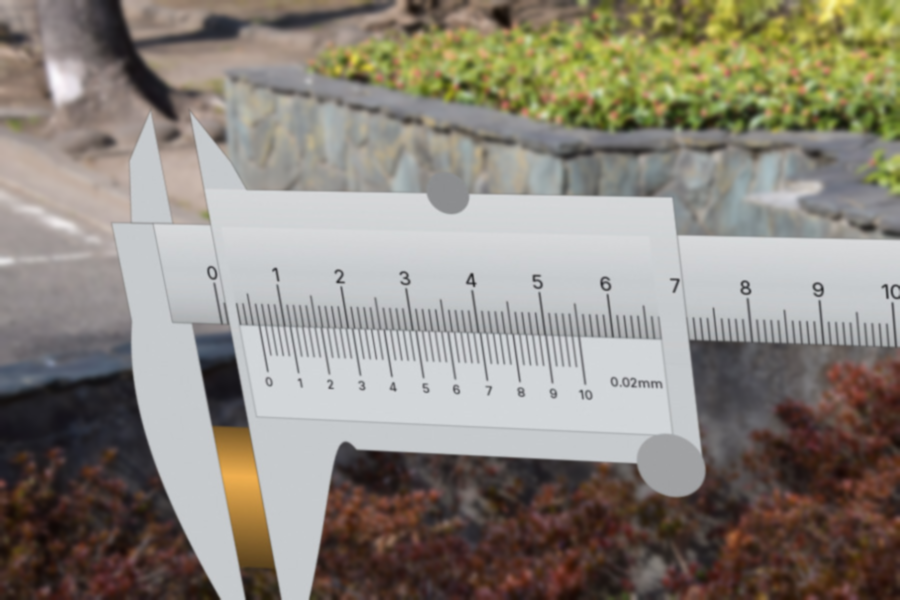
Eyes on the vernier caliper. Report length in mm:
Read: 6.0 mm
